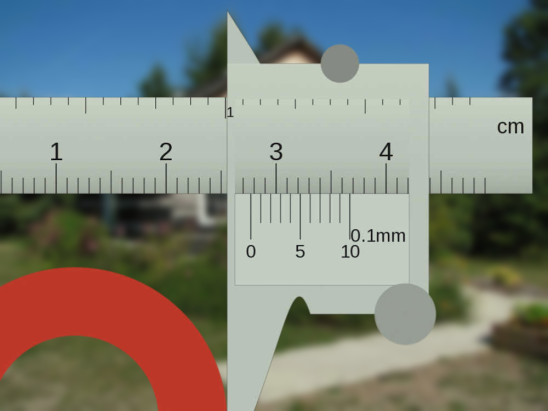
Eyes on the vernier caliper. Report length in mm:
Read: 27.7 mm
